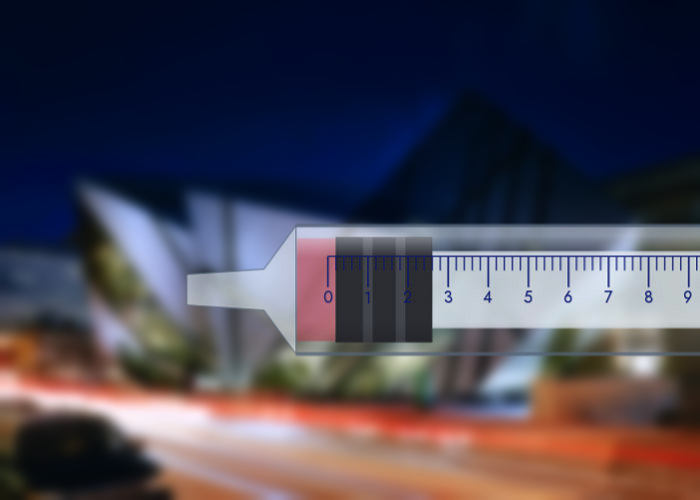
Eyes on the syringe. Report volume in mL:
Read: 0.2 mL
